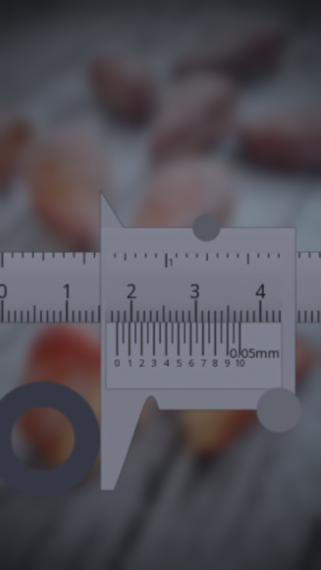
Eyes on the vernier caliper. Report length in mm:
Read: 17.8 mm
